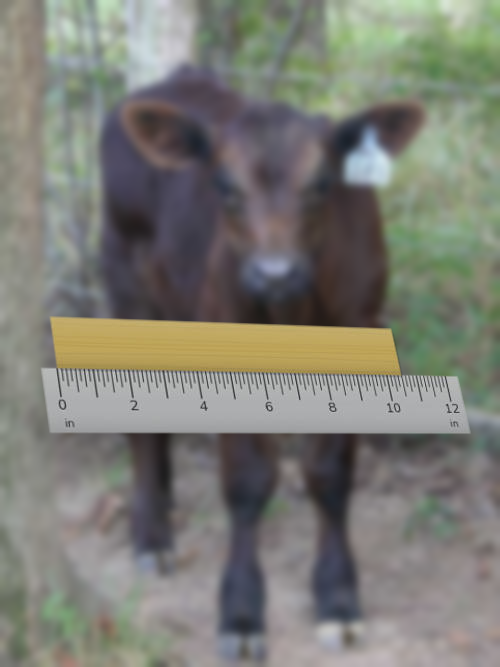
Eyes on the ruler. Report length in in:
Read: 10.5 in
